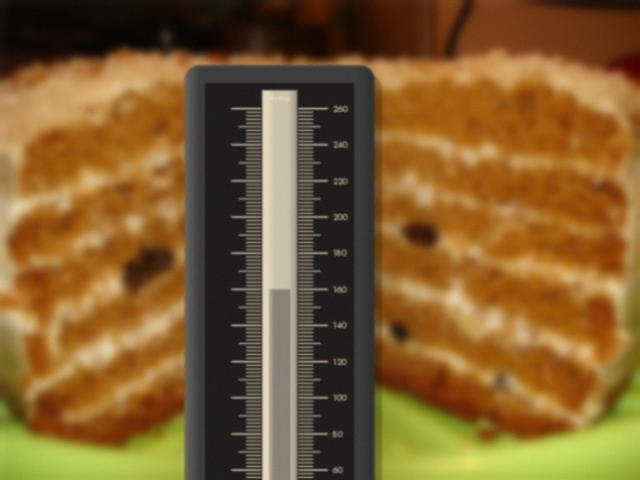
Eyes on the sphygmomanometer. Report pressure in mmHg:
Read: 160 mmHg
